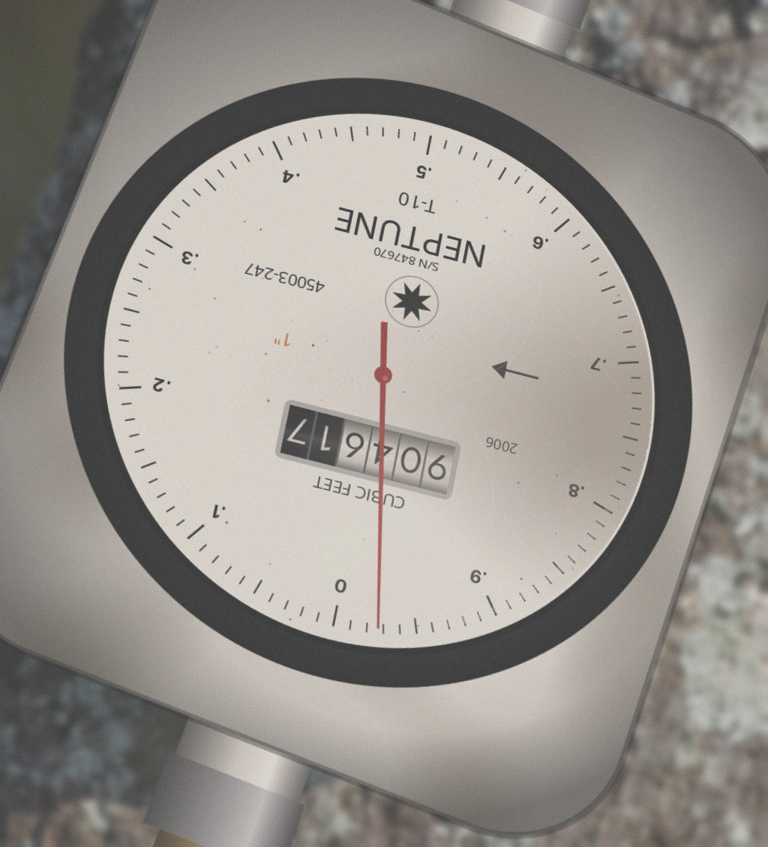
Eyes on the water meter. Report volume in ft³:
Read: 904616.97 ft³
